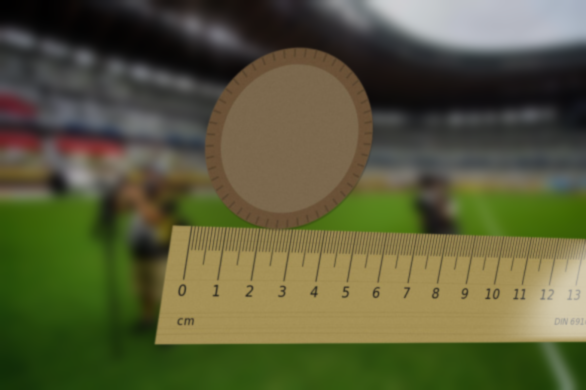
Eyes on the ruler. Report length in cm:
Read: 5 cm
